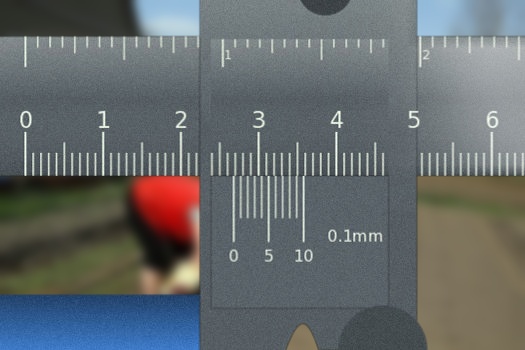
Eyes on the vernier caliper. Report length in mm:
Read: 26.8 mm
